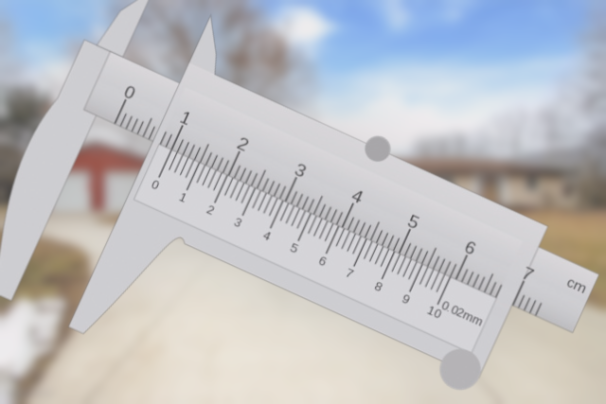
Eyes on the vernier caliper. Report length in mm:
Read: 10.0 mm
